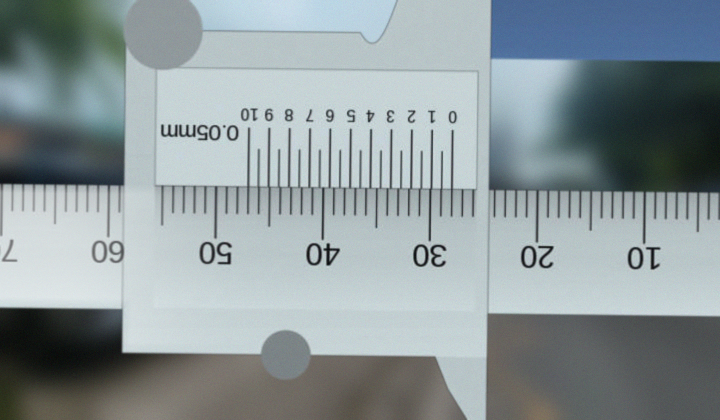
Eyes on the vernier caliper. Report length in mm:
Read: 28.0 mm
